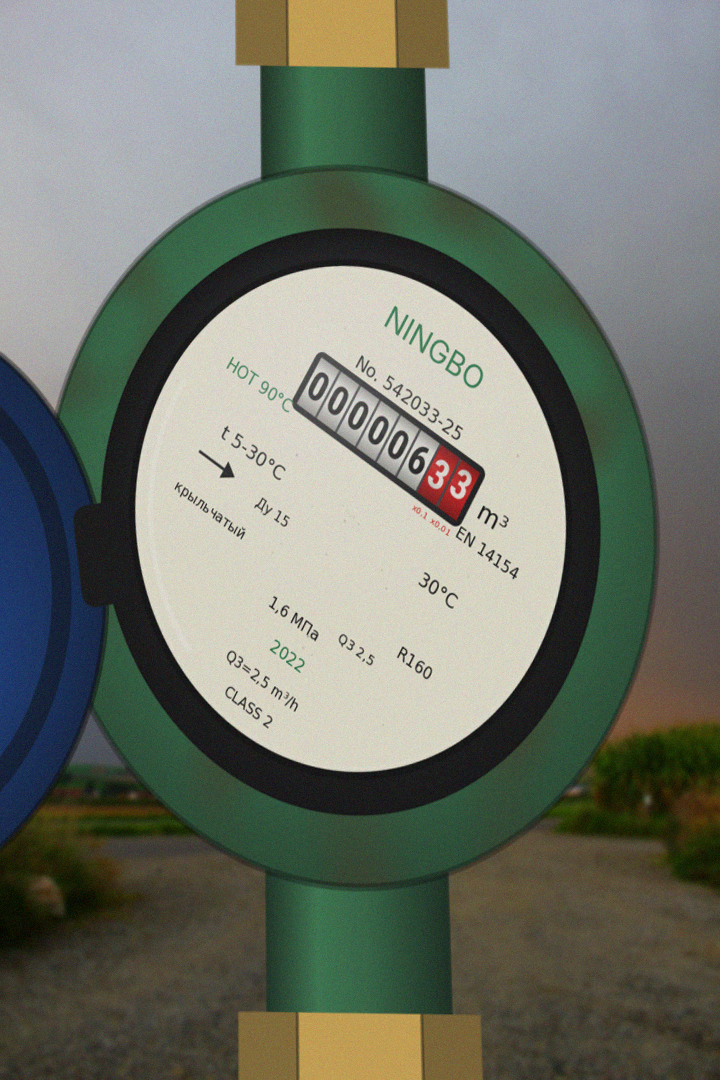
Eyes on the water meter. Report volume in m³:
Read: 6.33 m³
